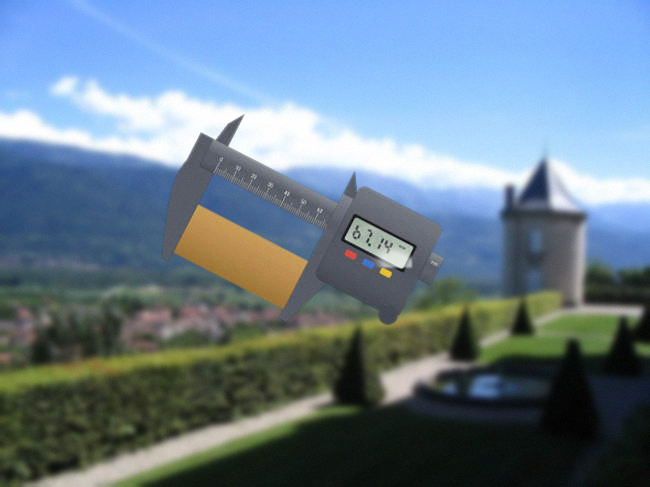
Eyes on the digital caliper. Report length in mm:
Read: 67.14 mm
